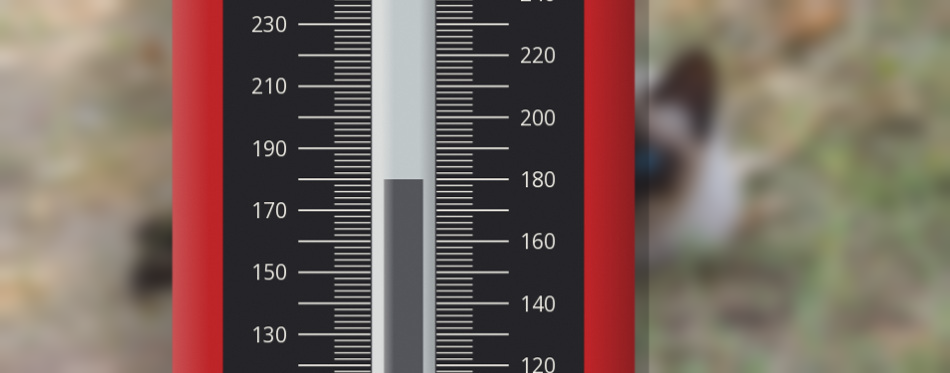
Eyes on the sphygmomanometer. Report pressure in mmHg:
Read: 180 mmHg
